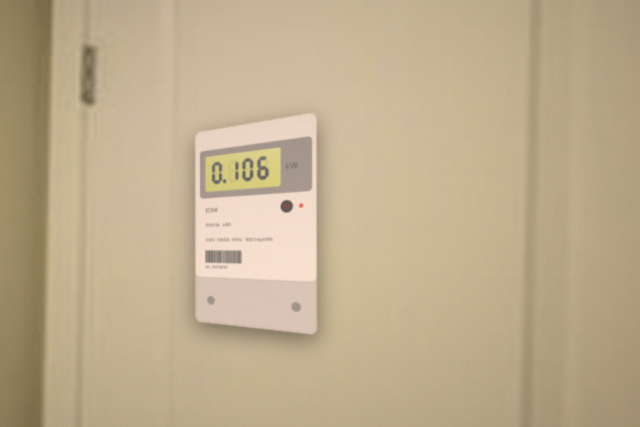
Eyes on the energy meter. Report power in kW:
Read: 0.106 kW
